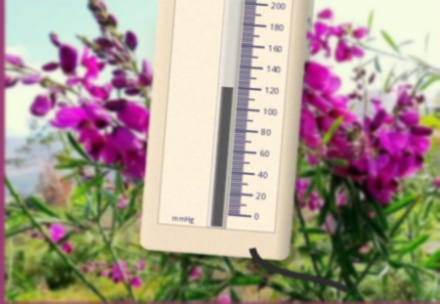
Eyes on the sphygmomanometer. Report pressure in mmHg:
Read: 120 mmHg
